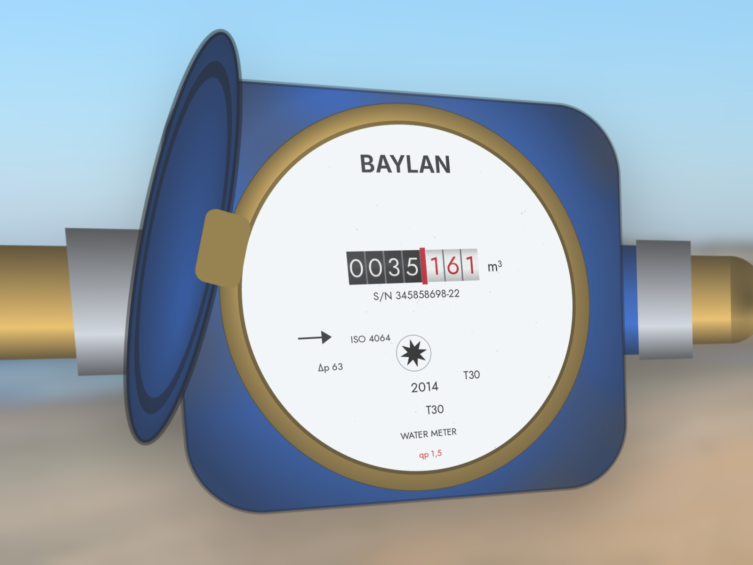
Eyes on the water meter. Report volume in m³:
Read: 35.161 m³
